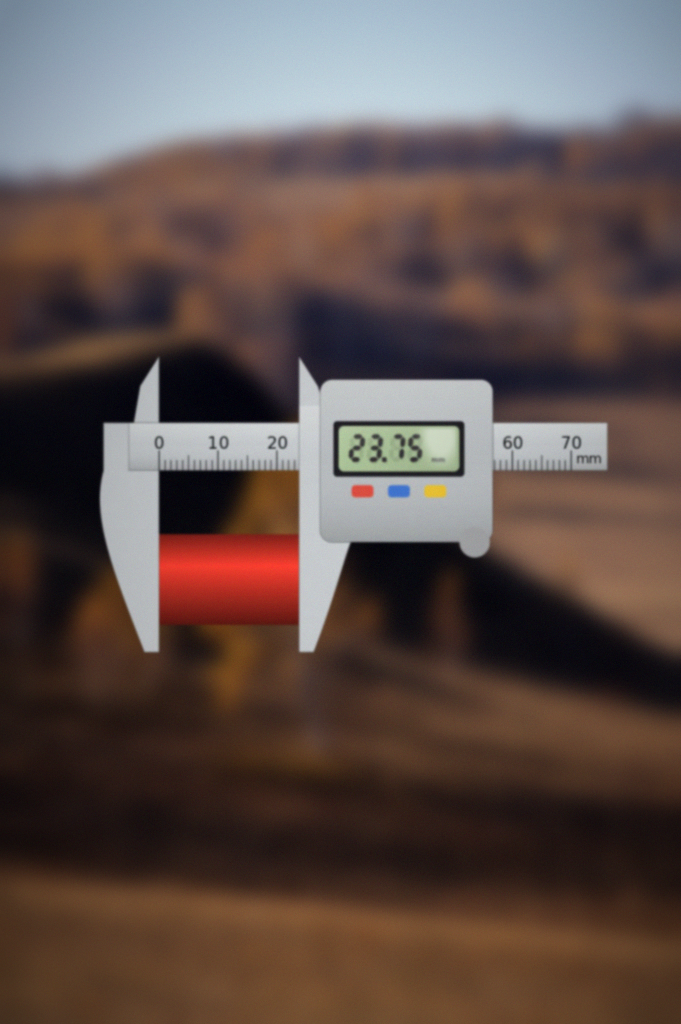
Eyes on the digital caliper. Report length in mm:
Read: 23.75 mm
